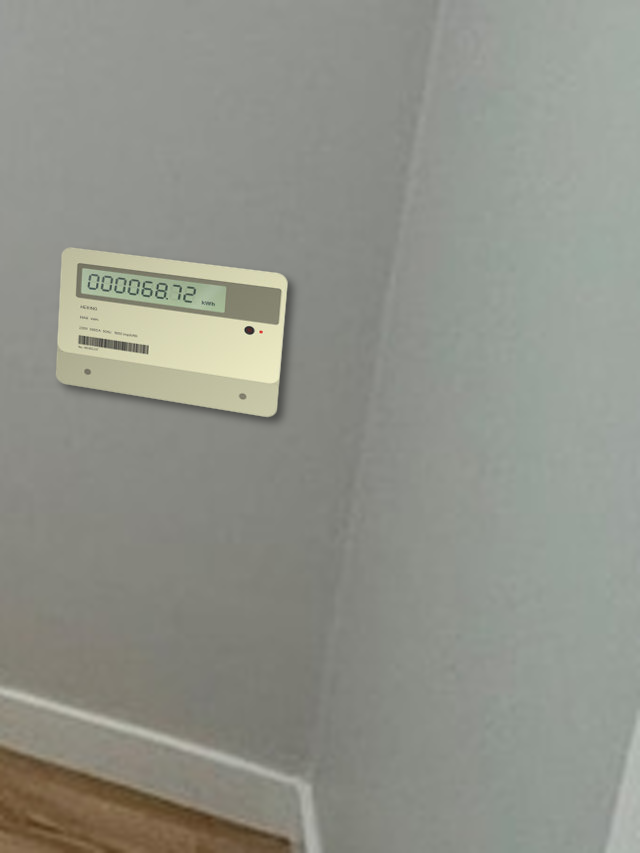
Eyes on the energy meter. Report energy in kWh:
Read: 68.72 kWh
